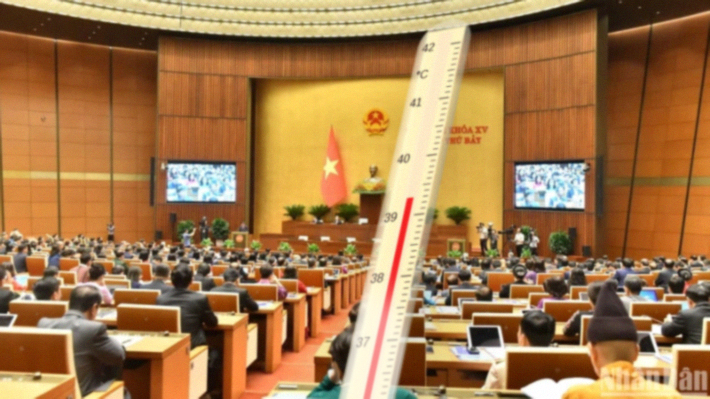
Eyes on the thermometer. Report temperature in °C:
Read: 39.3 °C
